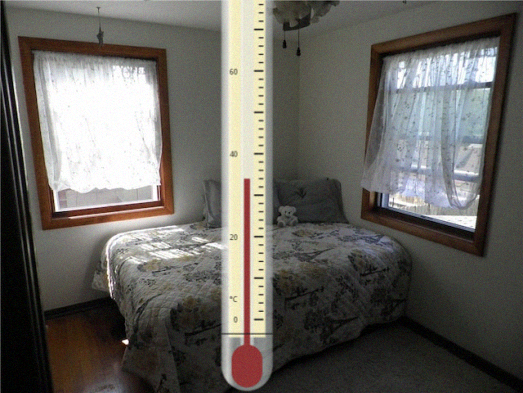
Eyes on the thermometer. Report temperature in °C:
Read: 34 °C
